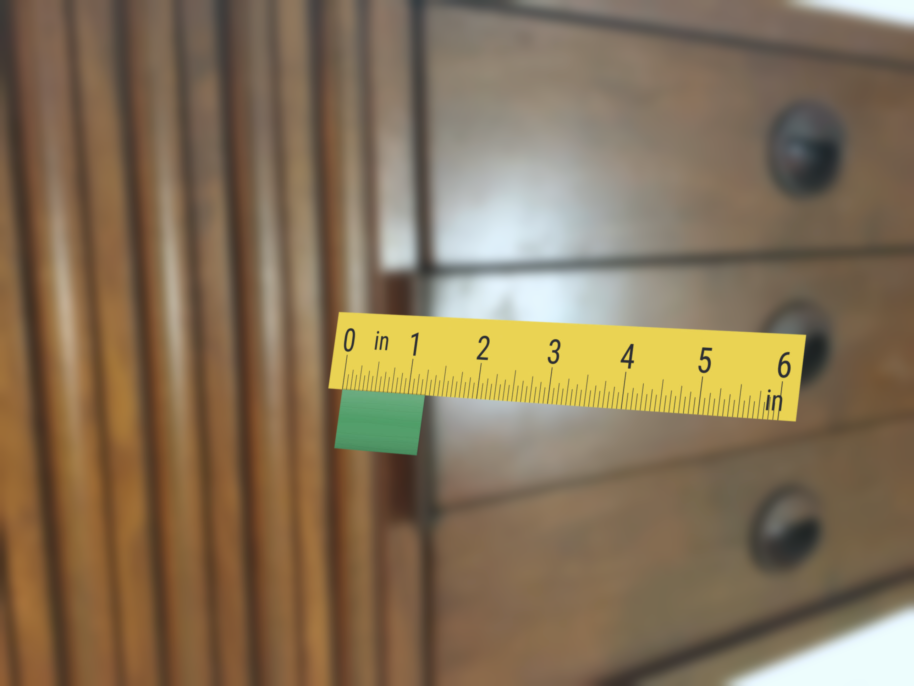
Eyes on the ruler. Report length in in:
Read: 1.25 in
